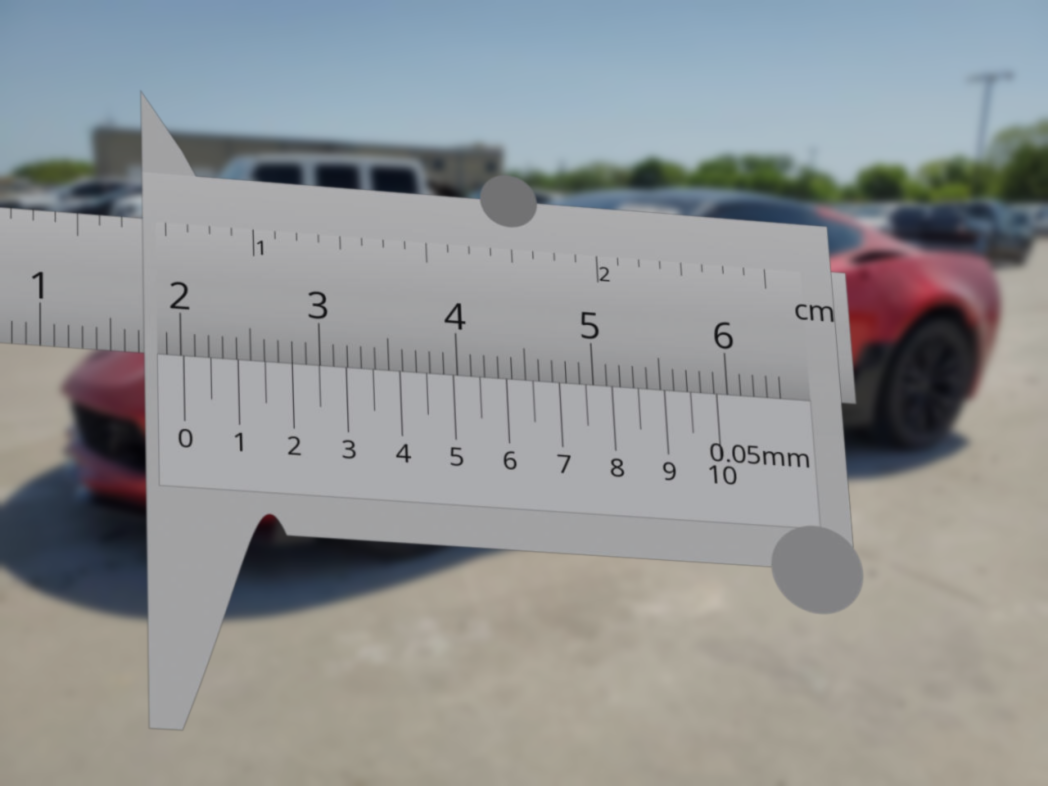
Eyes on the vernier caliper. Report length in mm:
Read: 20.2 mm
